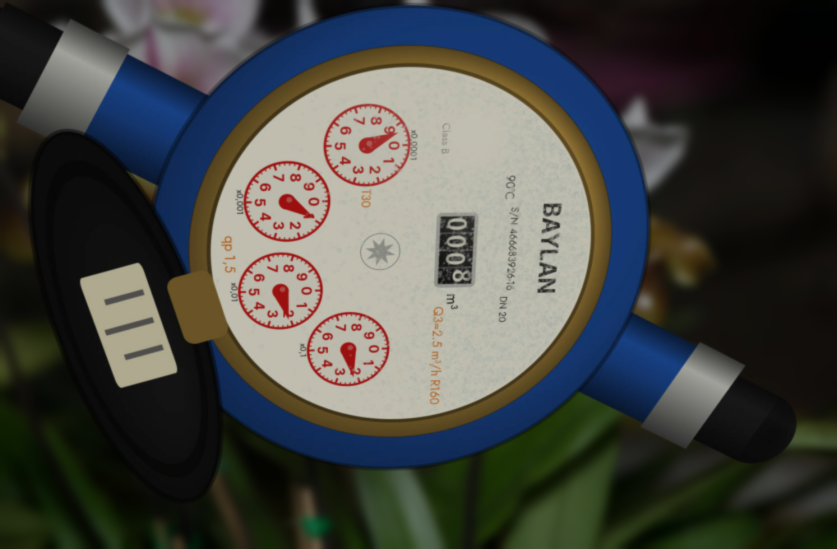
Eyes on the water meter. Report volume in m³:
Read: 8.2209 m³
